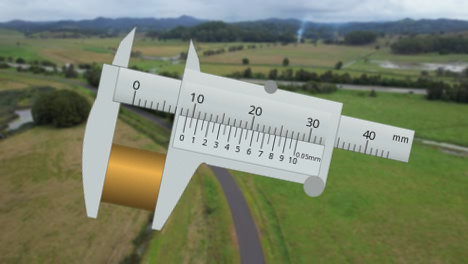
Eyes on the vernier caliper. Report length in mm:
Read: 9.0 mm
